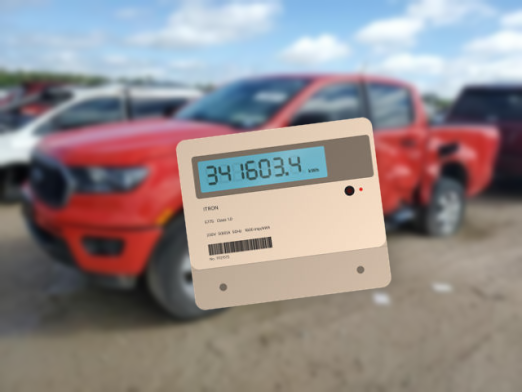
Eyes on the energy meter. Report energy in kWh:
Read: 341603.4 kWh
